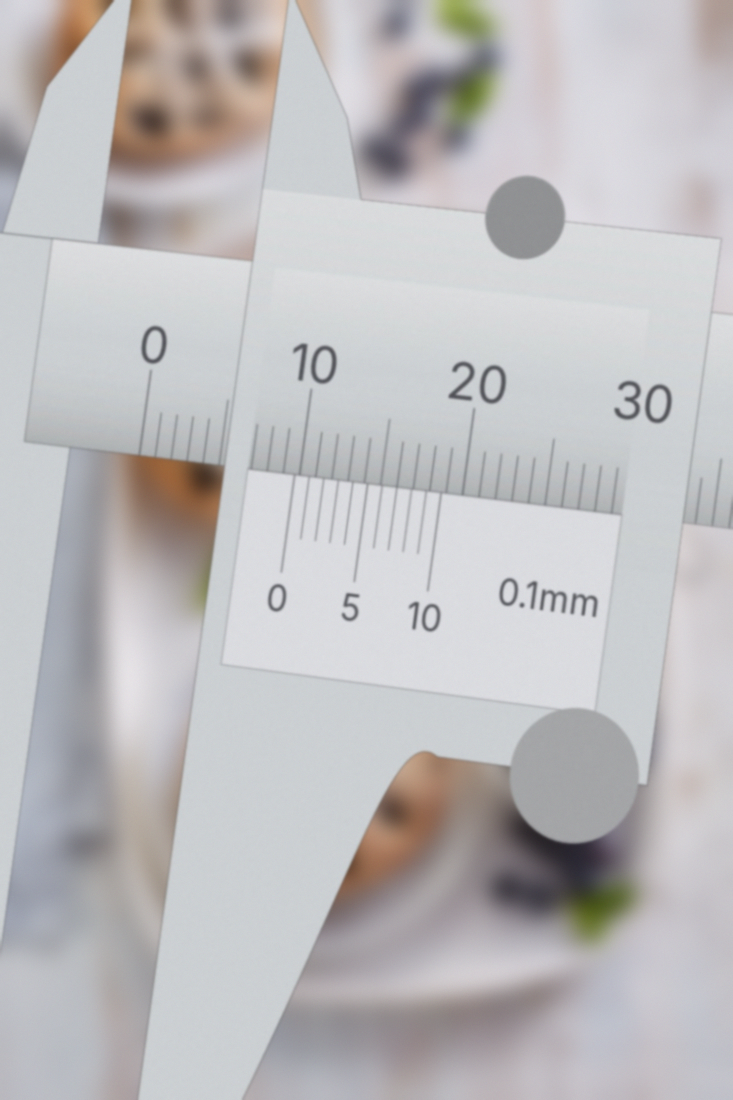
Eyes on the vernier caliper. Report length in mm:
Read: 9.7 mm
